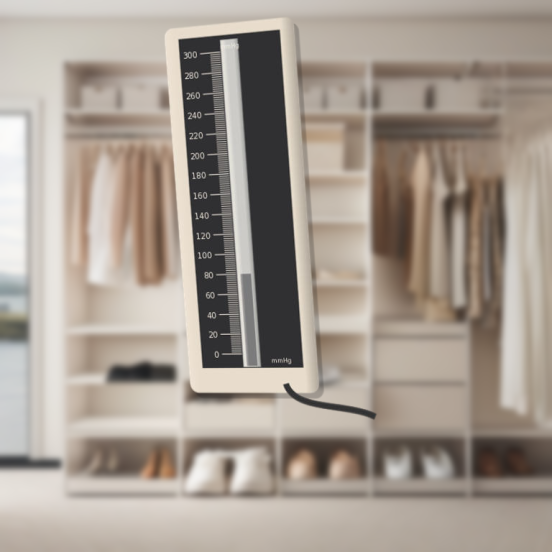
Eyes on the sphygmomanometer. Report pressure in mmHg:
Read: 80 mmHg
